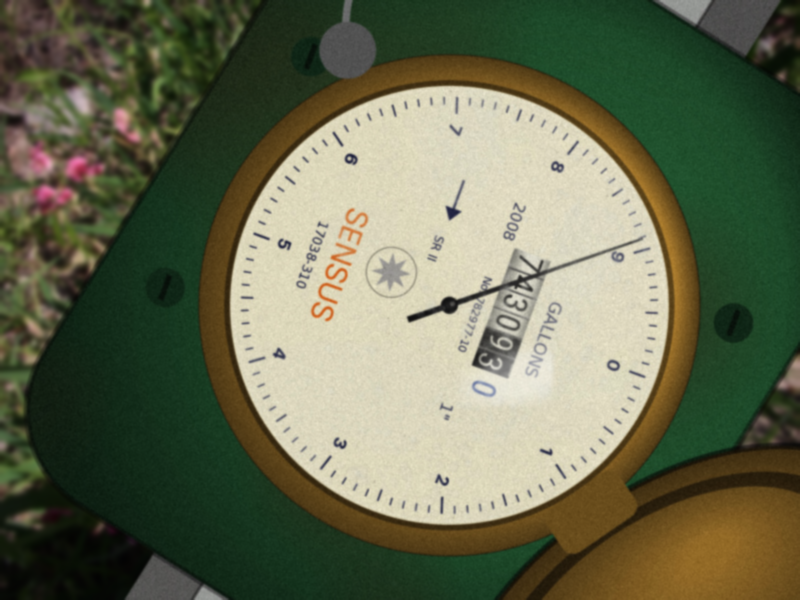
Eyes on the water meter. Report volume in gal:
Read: 7430928.9 gal
